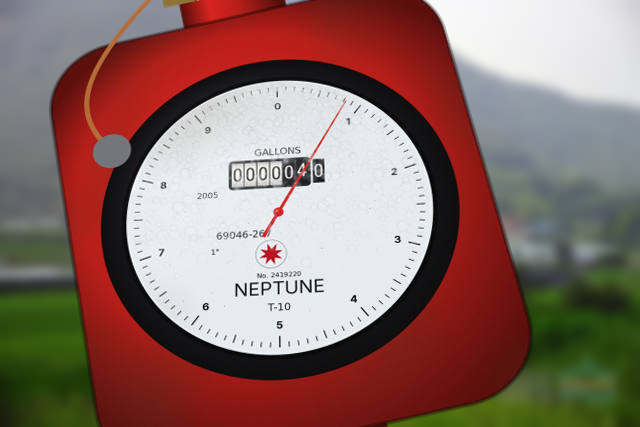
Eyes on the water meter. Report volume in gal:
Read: 40.8 gal
